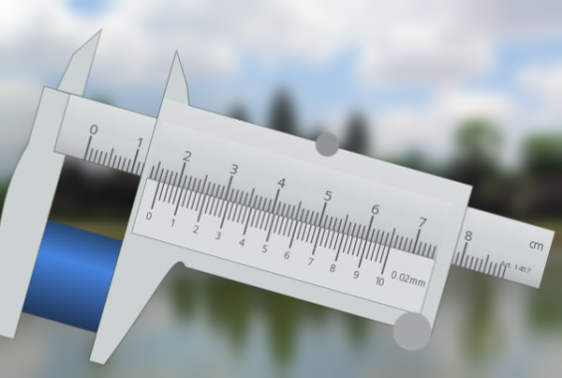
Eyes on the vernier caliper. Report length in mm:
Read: 16.0 mm
